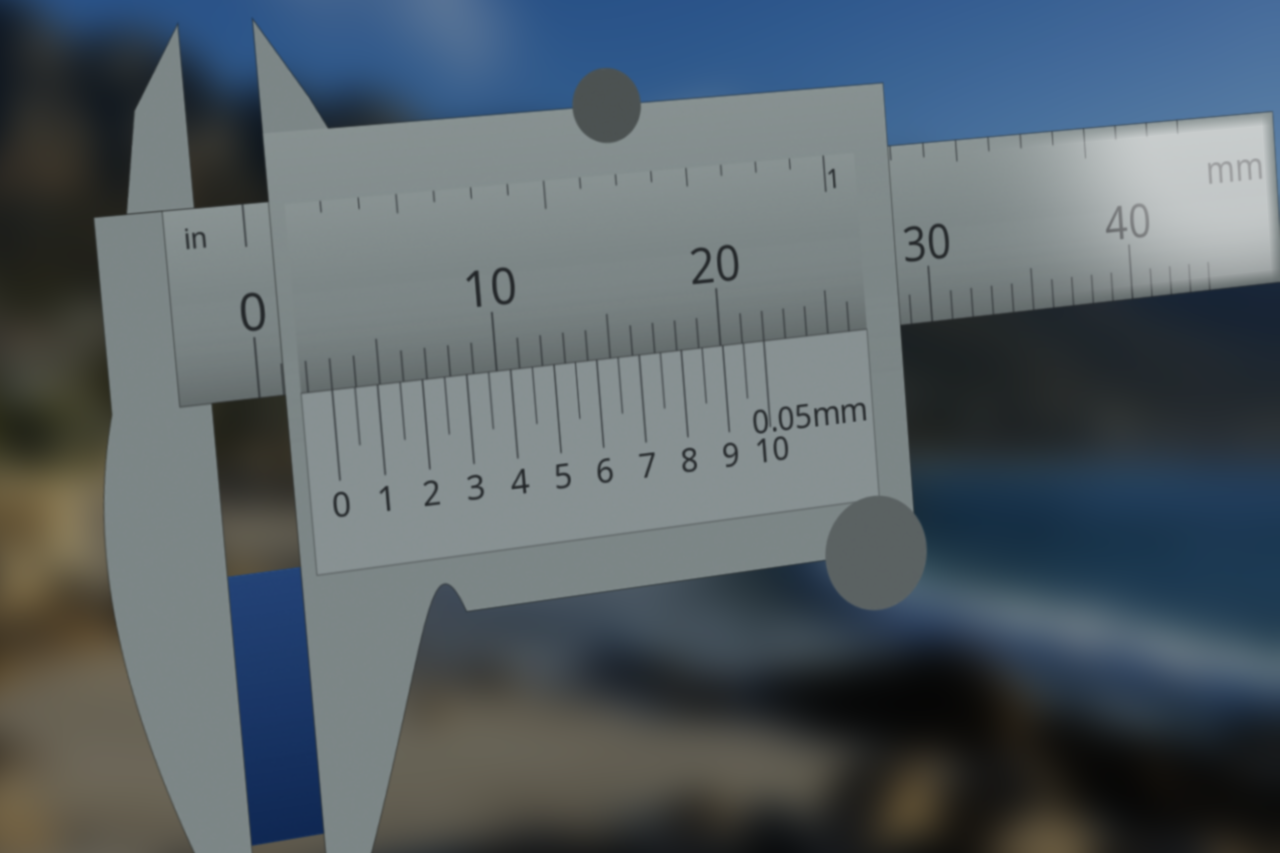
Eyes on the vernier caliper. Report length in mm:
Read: 3.0 mm
